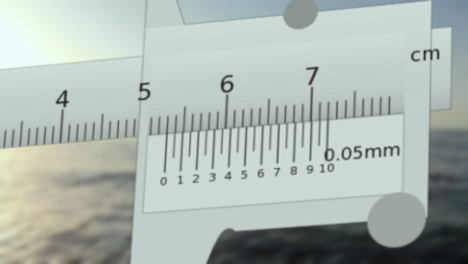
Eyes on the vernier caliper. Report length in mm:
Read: 53.0 mm
